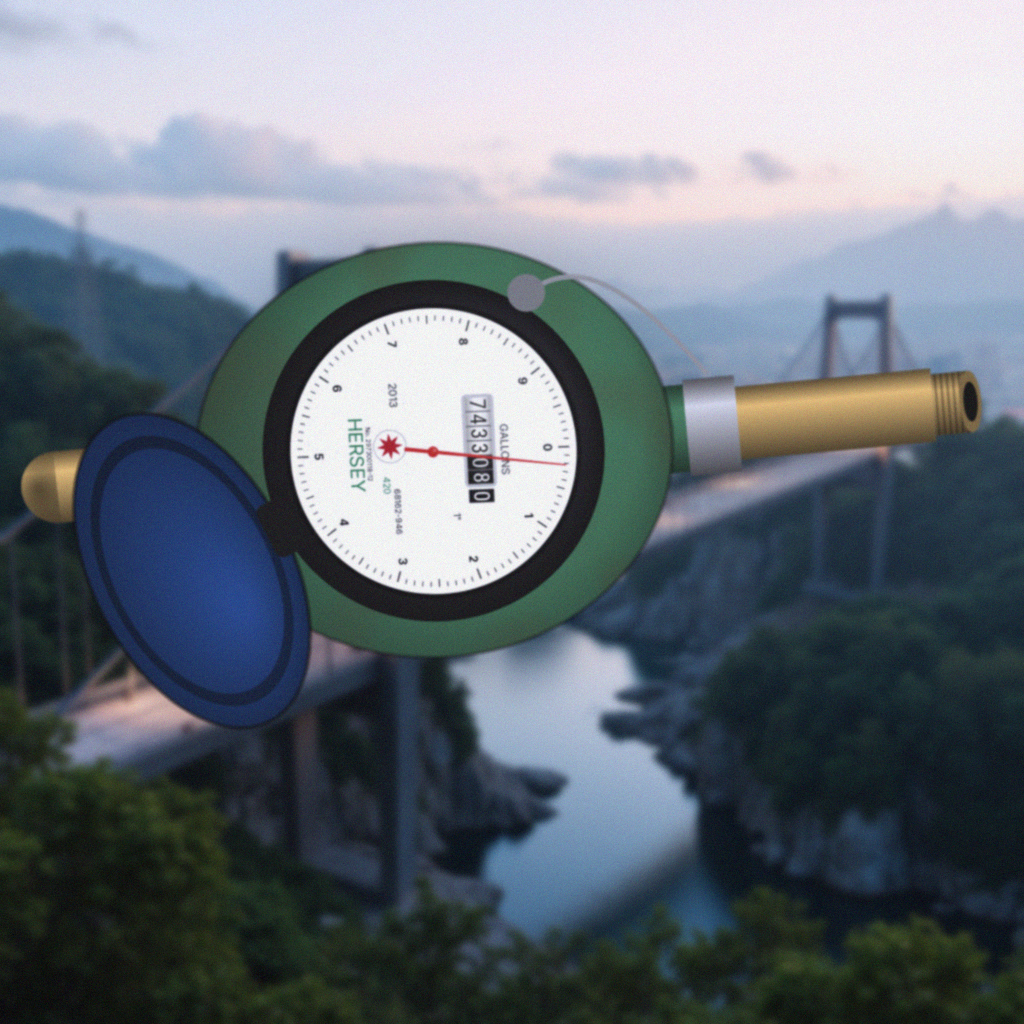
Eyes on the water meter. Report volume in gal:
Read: 7433080.2 gal
